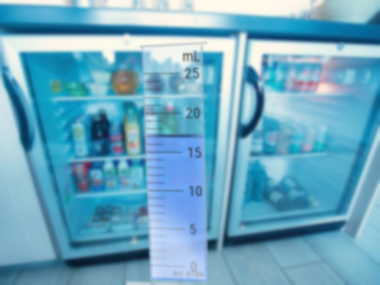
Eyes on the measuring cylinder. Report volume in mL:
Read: 17 mL
